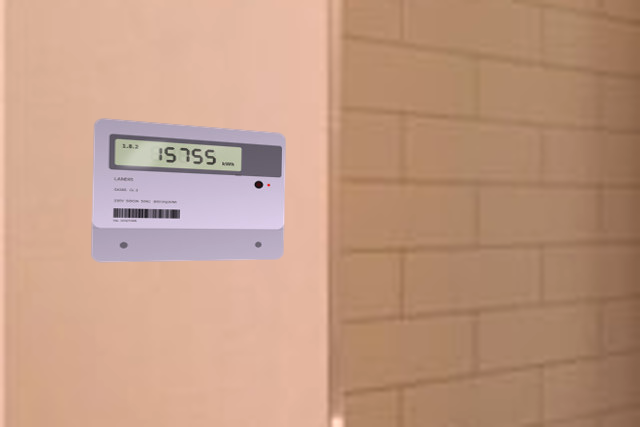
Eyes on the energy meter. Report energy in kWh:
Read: 15755 kWh
